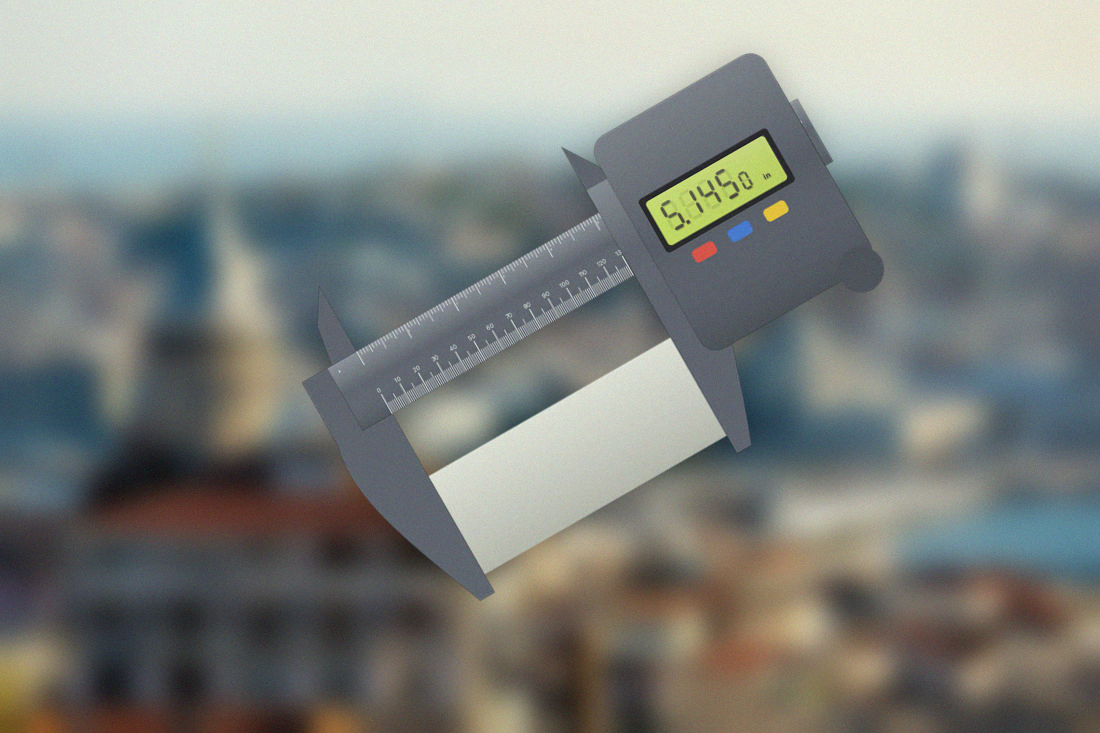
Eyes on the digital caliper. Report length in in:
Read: 5.1450 in
